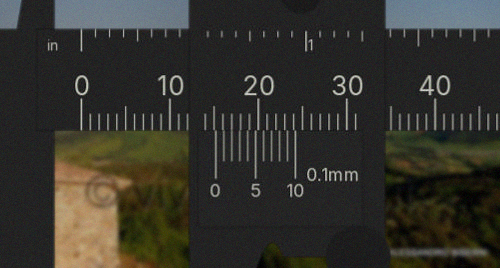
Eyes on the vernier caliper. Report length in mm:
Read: 15.2 mm
